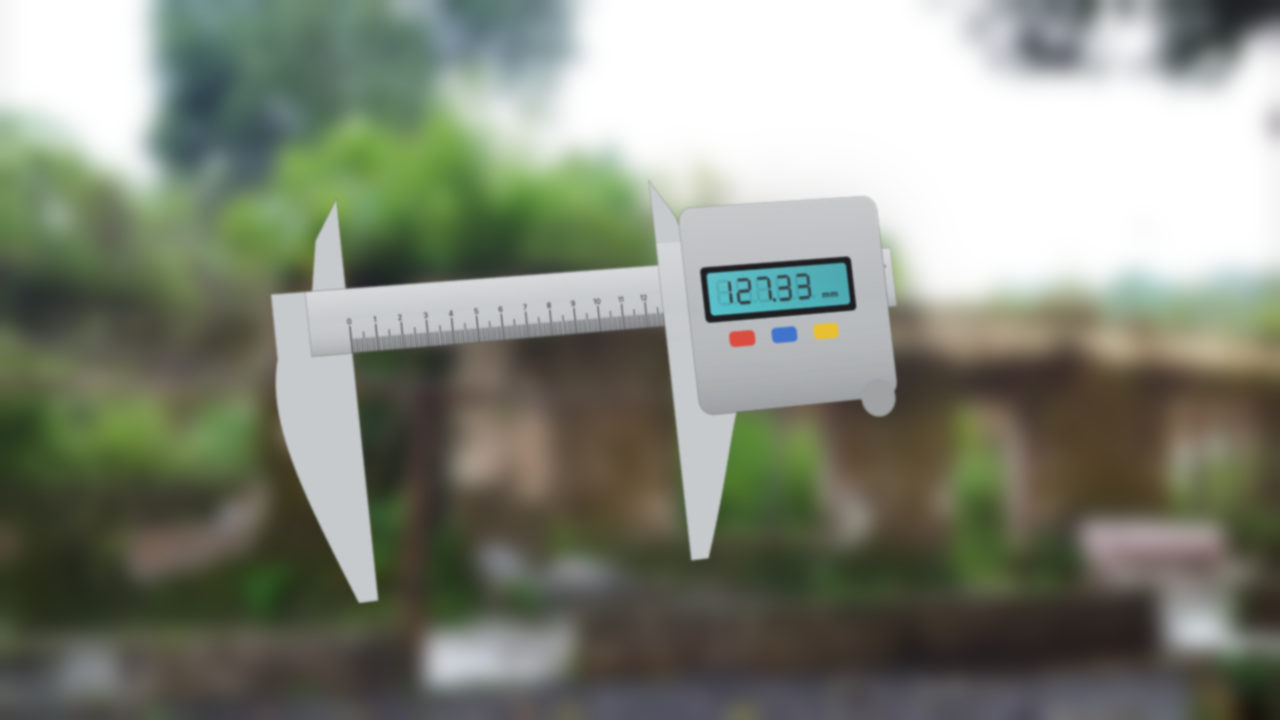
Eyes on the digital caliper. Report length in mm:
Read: 127.33 mm
